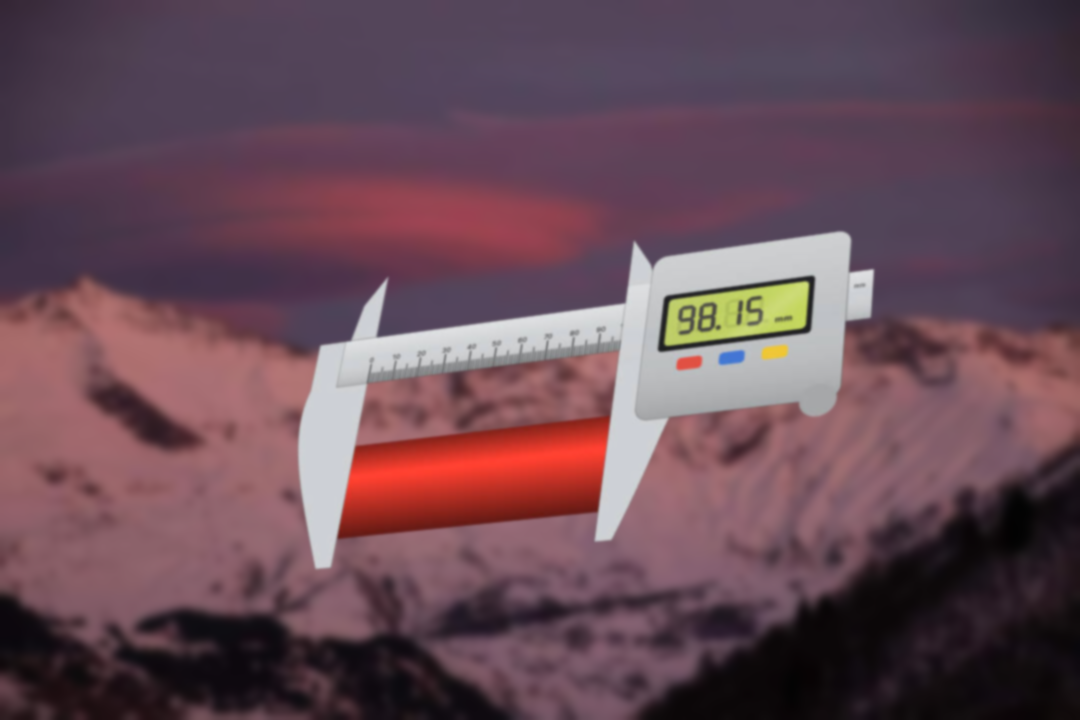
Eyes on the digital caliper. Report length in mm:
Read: 98.15 mm
